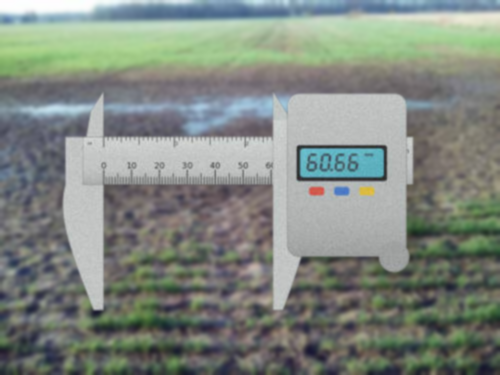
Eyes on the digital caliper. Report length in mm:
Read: 60.66 mm
